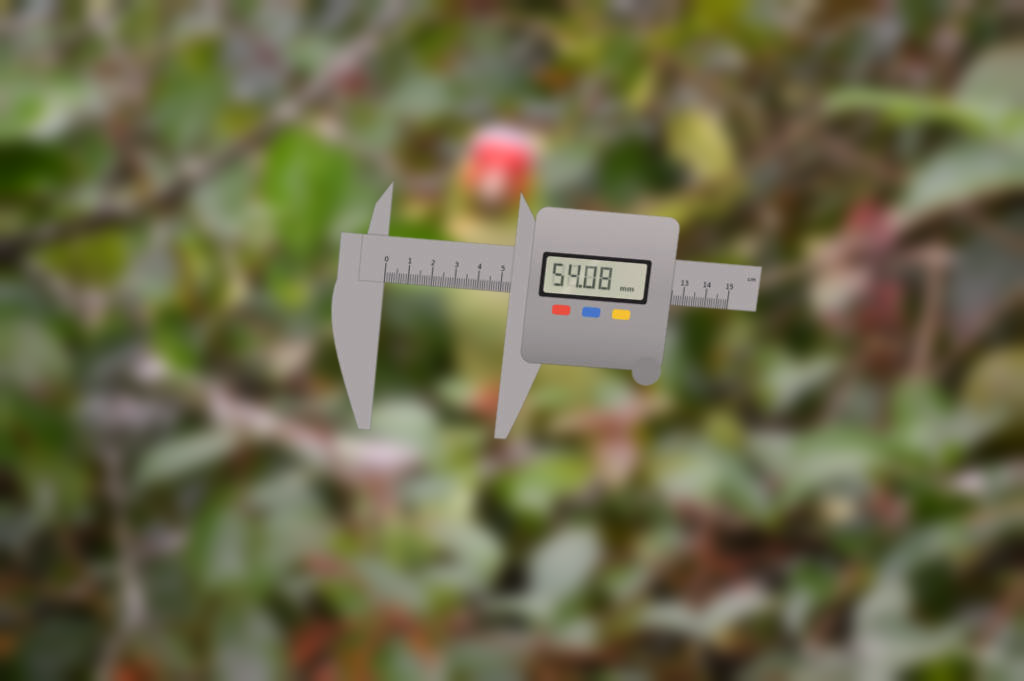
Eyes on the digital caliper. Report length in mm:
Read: 54.08 mm
